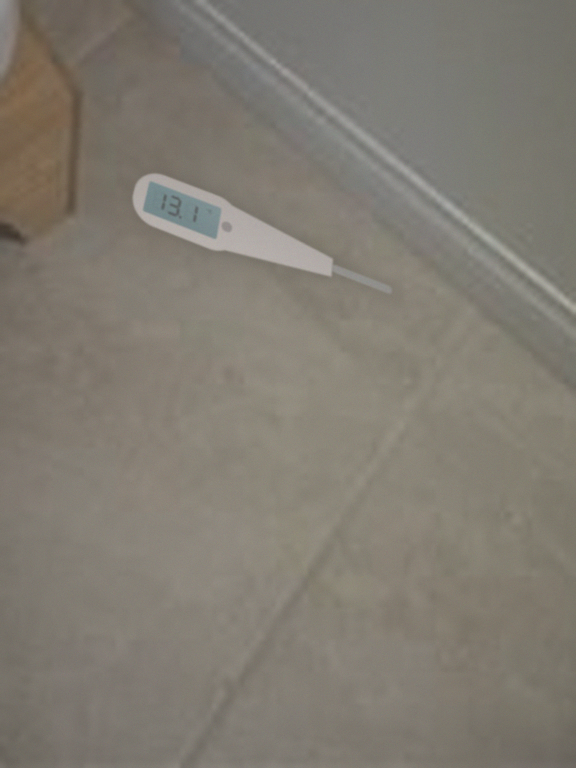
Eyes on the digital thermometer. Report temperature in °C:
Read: 13.1 °C
